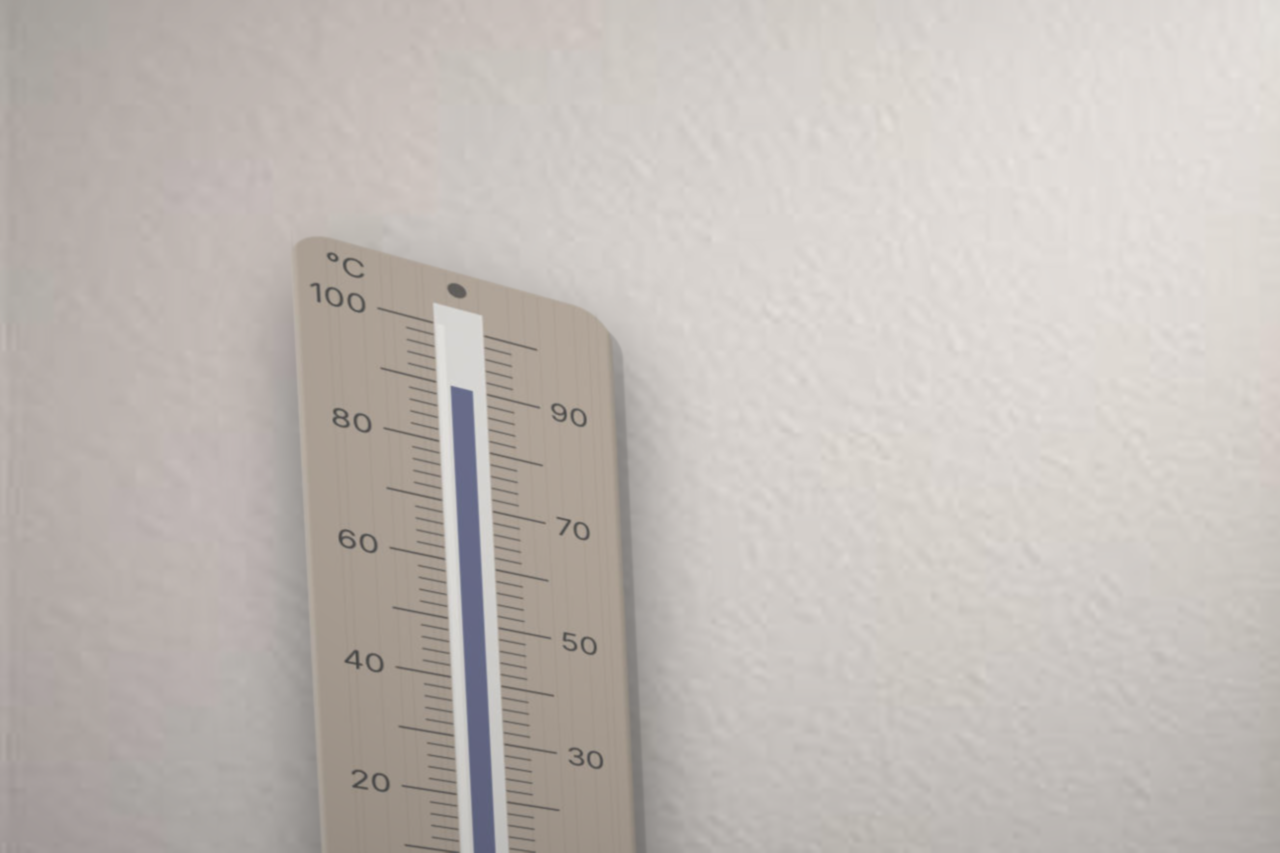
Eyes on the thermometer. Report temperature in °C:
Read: 90 °C
